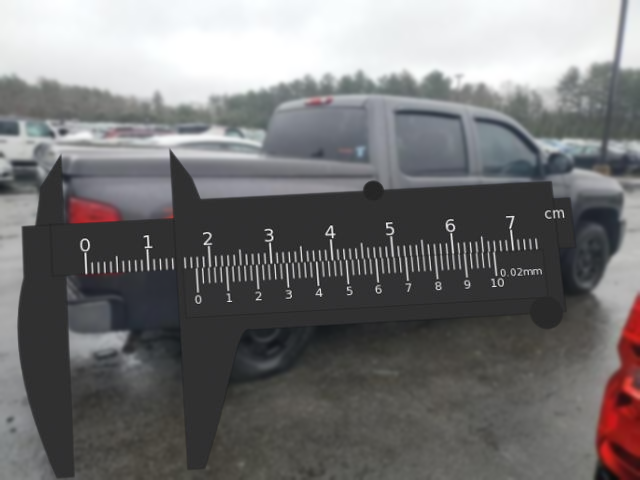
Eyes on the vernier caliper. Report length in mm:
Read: 17.8 mm
